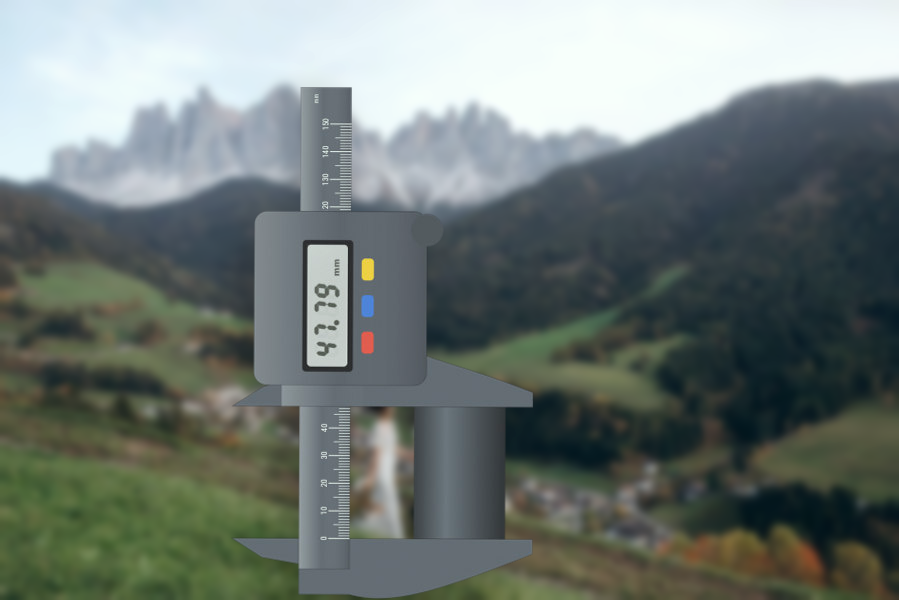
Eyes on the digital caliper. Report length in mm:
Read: 47.79 mm
